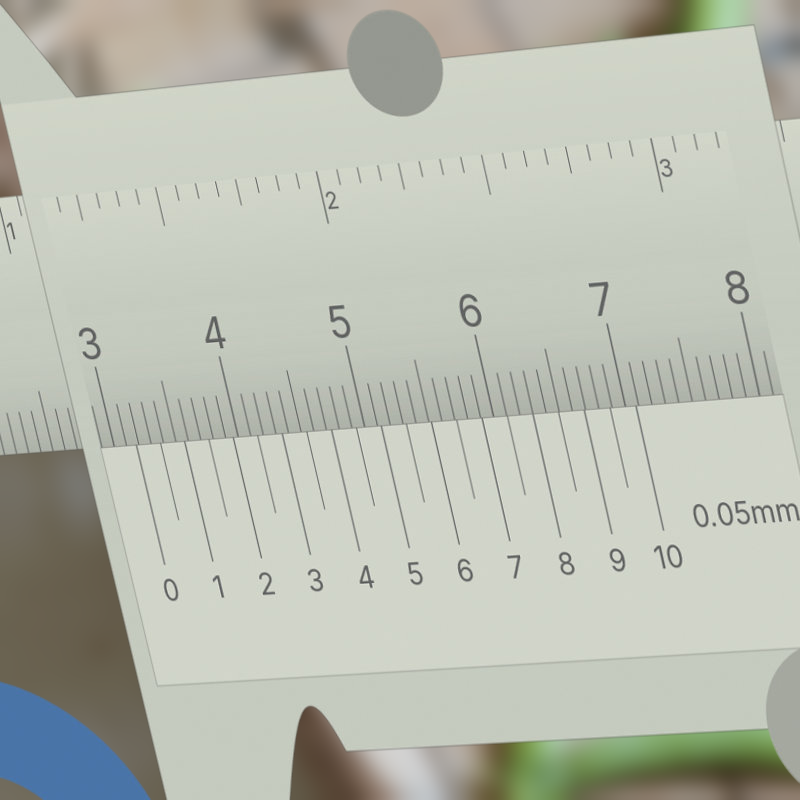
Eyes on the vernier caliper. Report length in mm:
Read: 31.8 mm
